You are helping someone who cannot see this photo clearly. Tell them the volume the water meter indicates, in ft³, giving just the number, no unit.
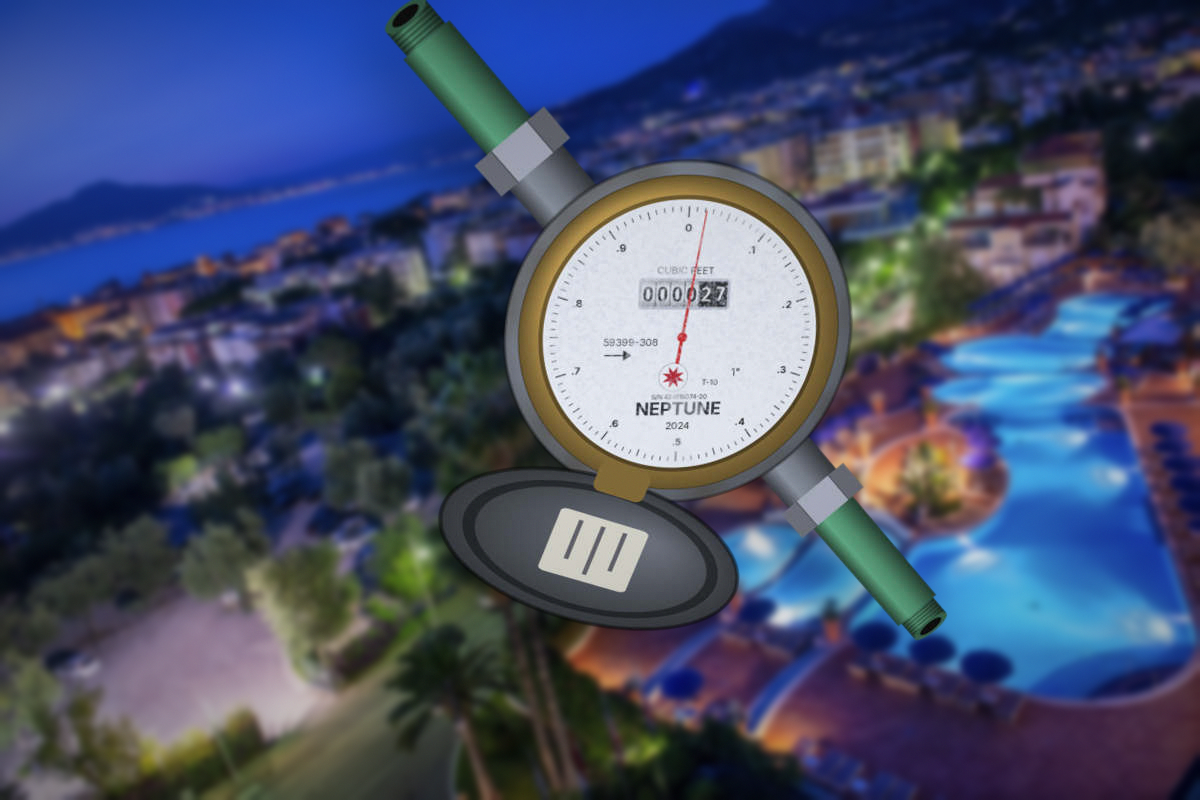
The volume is 27.02
